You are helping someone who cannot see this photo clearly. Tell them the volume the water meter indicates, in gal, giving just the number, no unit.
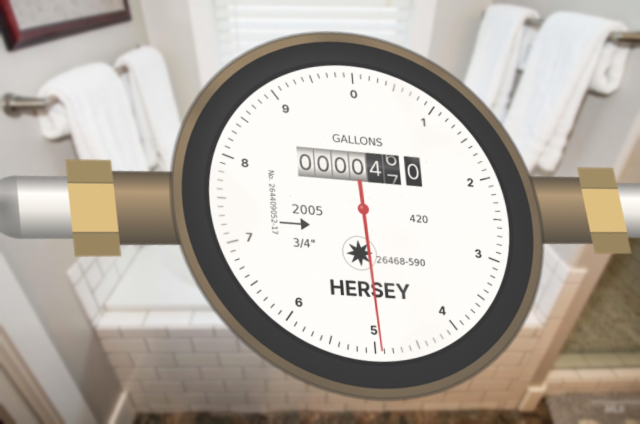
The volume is 464.9
